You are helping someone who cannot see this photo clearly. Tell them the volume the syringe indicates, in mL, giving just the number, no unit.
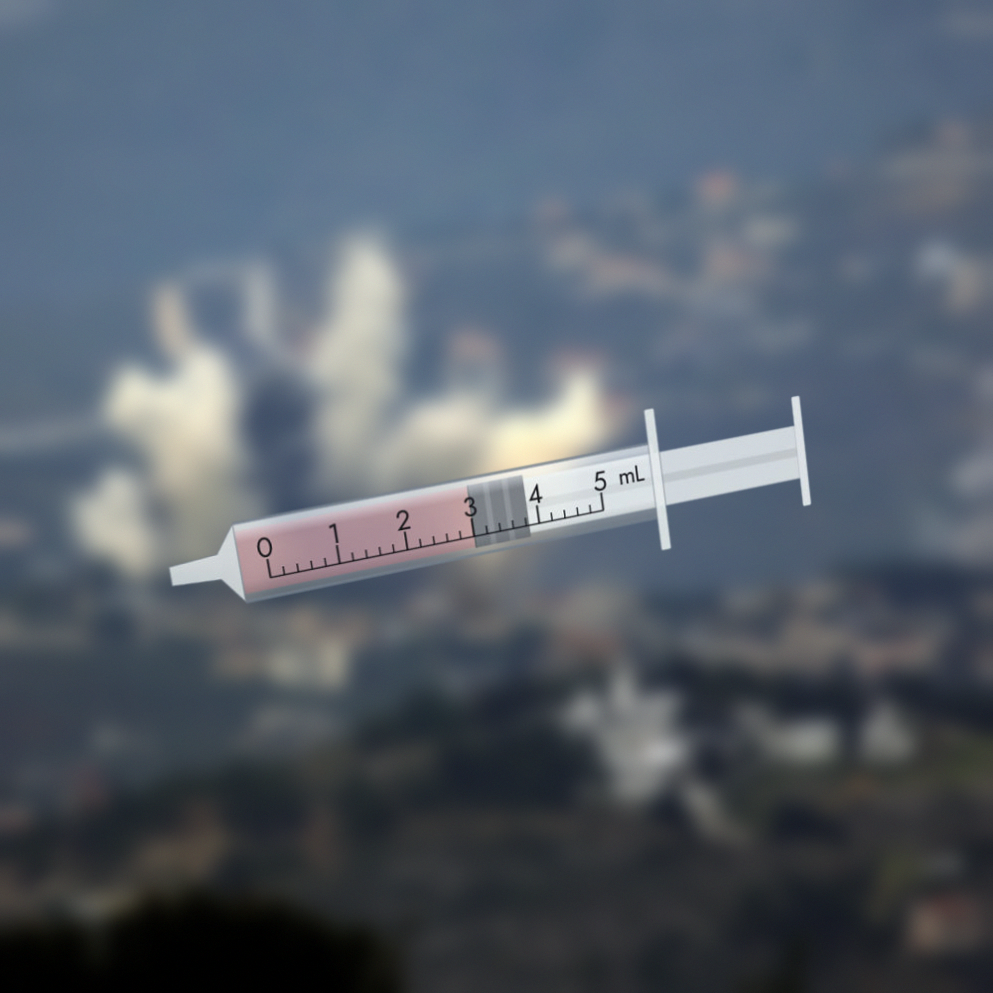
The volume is 3
